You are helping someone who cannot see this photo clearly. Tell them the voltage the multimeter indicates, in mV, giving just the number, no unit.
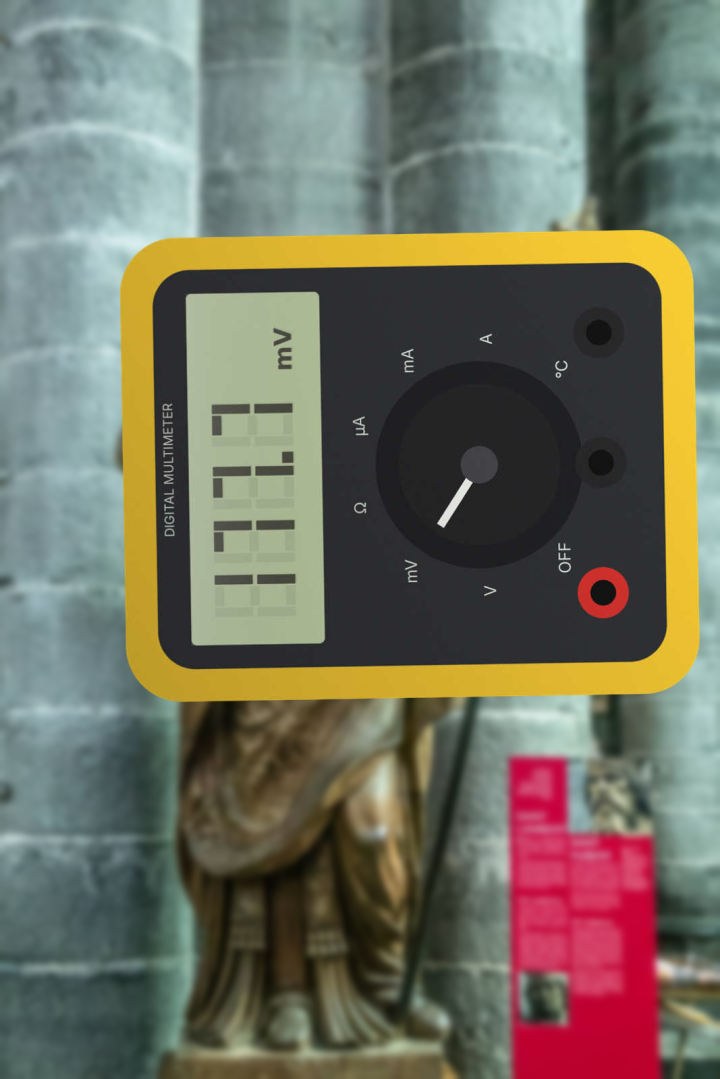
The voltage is 177.7
